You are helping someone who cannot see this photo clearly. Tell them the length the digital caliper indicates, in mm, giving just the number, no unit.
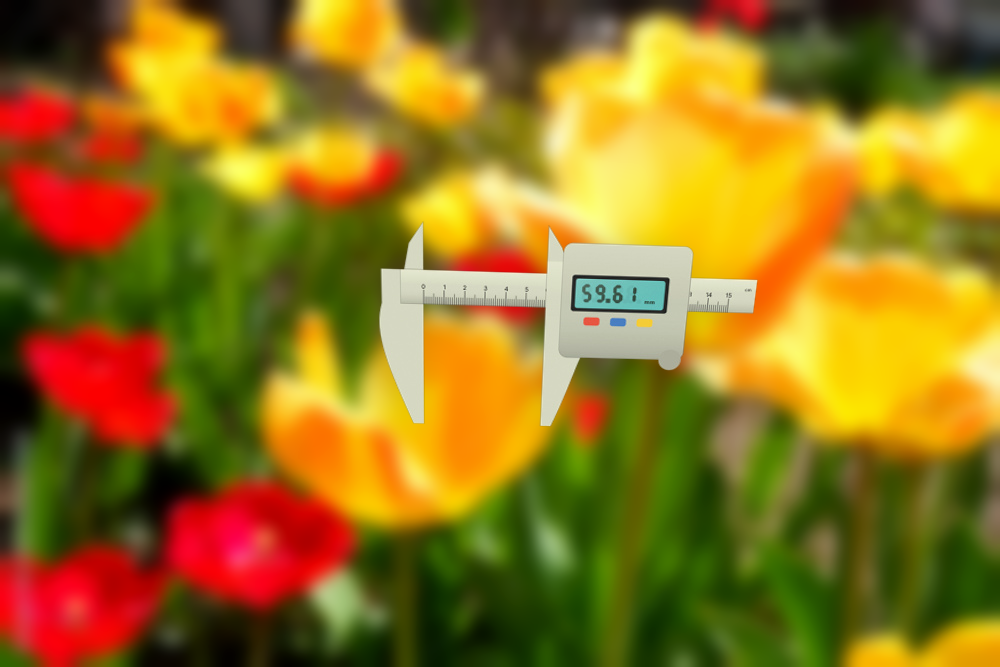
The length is 59.61
